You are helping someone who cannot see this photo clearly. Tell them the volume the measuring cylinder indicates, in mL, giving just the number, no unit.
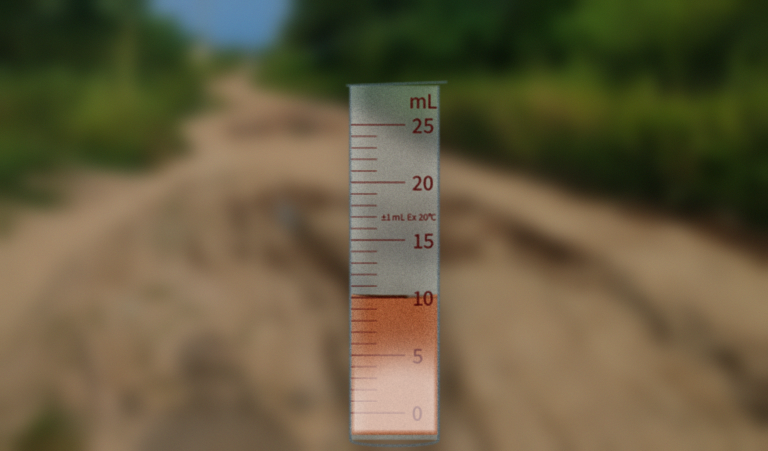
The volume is 10
